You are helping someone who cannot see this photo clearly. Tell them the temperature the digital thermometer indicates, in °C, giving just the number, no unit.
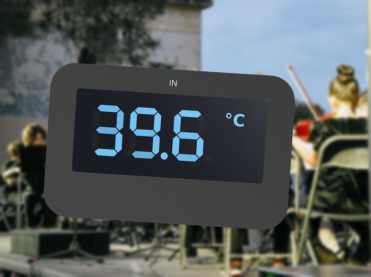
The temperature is 39.6
